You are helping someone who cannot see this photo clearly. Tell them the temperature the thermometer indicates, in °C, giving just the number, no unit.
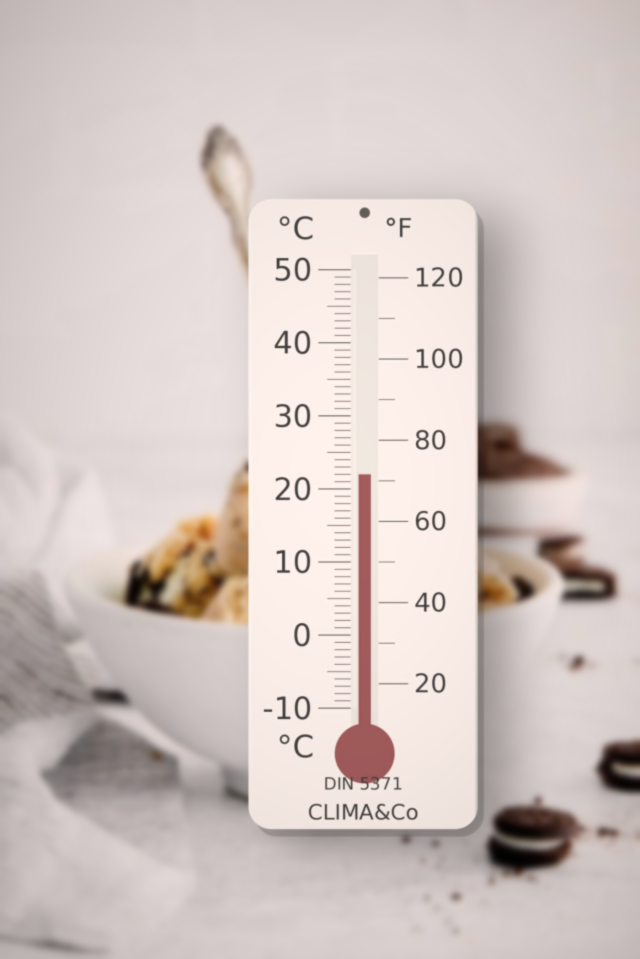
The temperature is 22
